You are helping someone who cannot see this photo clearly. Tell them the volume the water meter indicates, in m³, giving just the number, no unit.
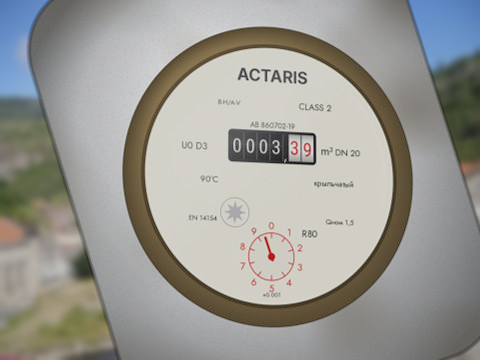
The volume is 3.389
